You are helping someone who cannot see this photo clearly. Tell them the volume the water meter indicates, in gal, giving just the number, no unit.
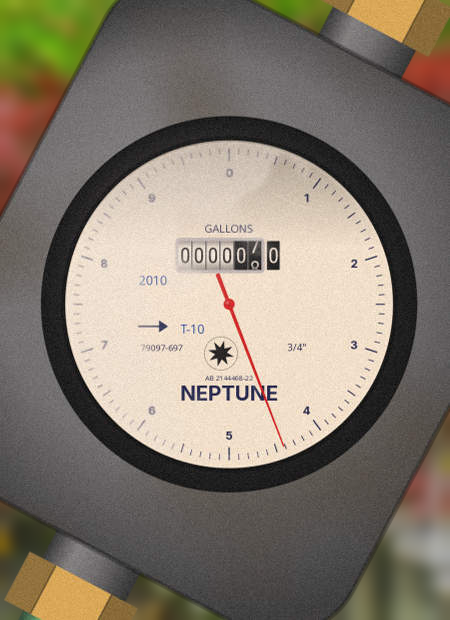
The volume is 74.4
